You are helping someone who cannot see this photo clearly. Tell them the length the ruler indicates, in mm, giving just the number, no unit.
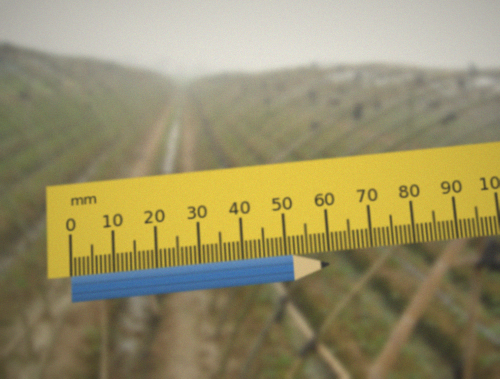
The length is 60
